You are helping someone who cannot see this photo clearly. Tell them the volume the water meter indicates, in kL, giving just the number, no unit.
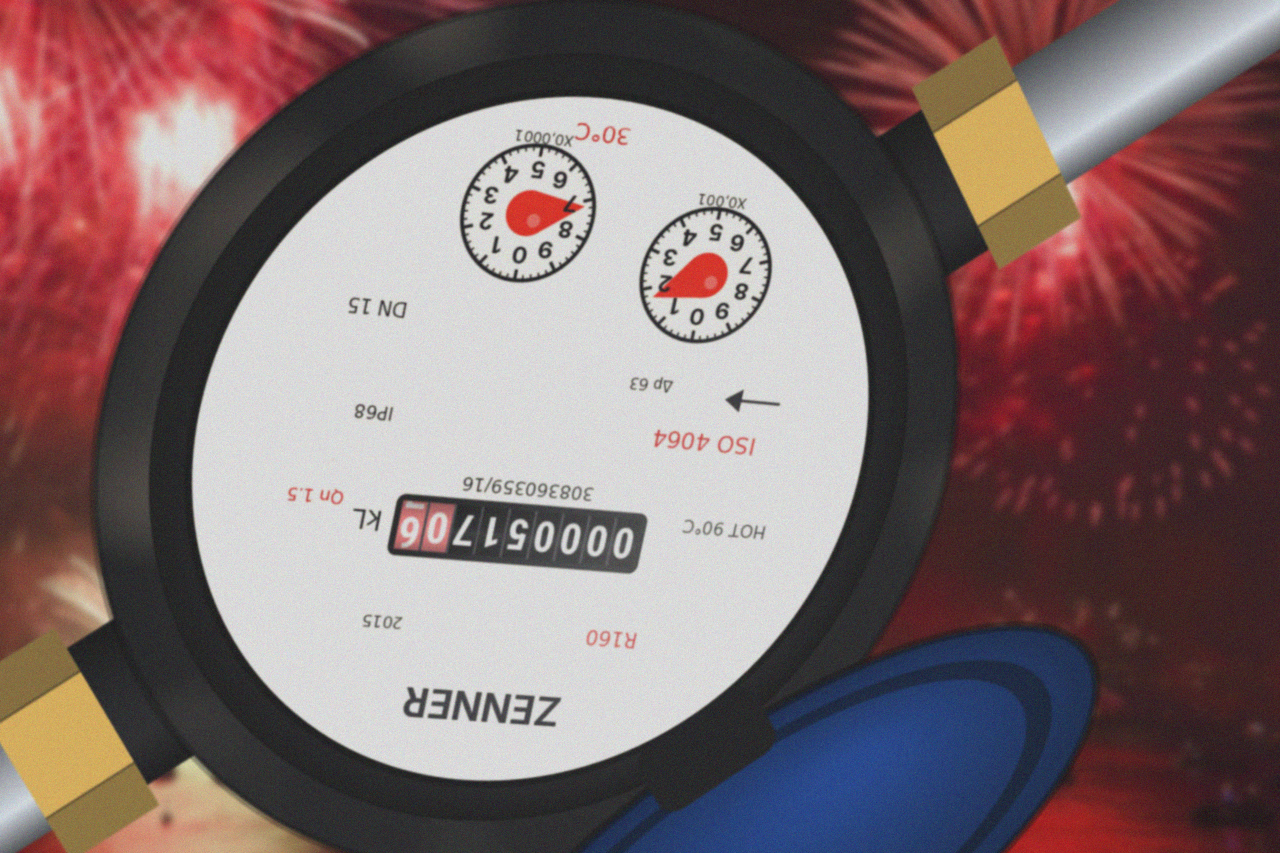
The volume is 517.0617
